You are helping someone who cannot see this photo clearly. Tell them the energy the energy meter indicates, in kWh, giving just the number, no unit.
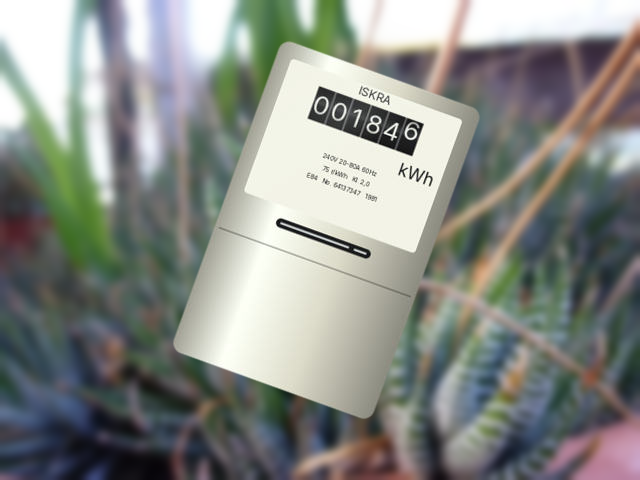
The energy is 1846
